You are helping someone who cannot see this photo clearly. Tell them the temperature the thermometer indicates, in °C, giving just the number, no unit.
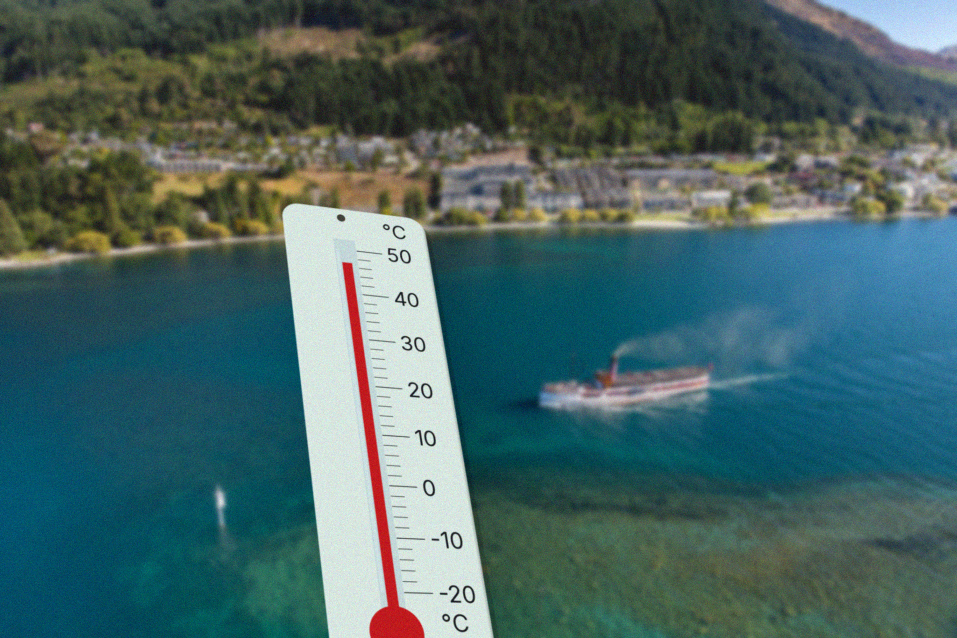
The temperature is 47
